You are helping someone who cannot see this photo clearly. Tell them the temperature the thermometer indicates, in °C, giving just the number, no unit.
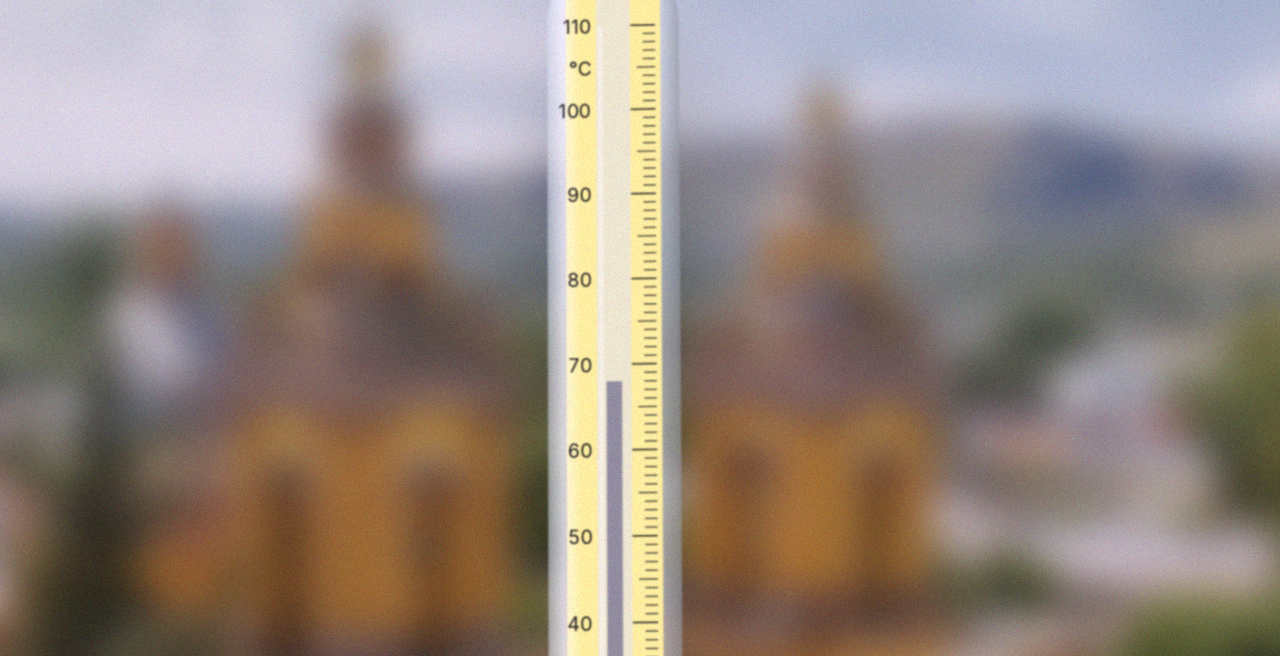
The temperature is 68
